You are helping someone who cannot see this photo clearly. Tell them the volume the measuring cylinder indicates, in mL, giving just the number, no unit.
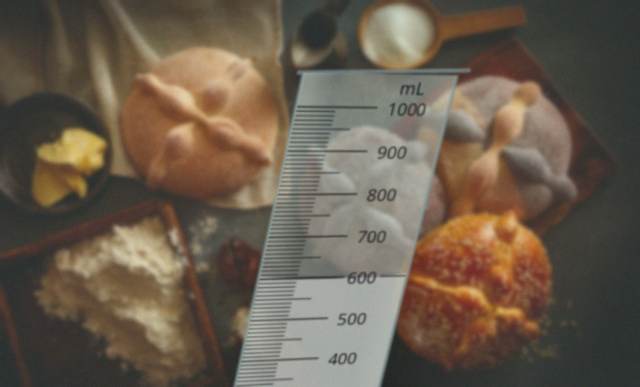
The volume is 600
